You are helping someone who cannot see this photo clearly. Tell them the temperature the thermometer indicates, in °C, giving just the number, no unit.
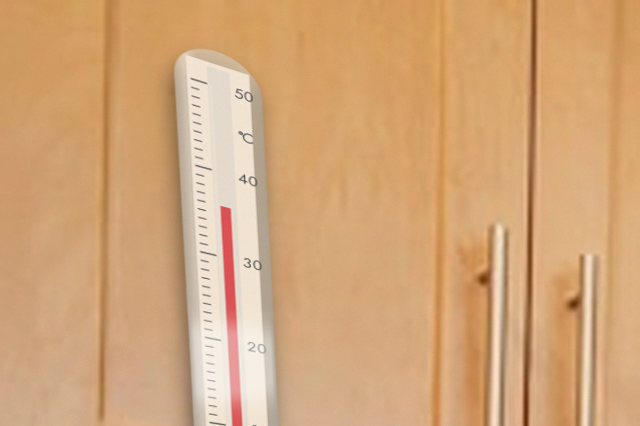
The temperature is 36
